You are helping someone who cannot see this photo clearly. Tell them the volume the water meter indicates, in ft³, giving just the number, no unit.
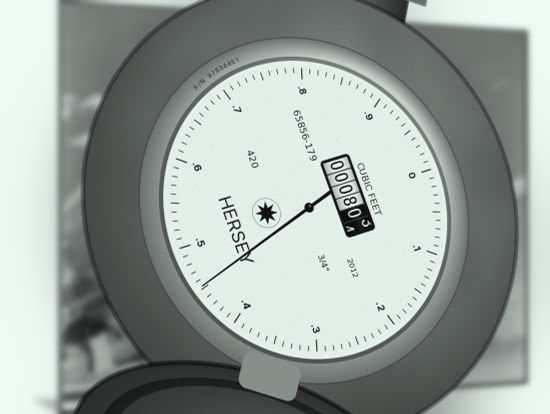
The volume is 803.45
